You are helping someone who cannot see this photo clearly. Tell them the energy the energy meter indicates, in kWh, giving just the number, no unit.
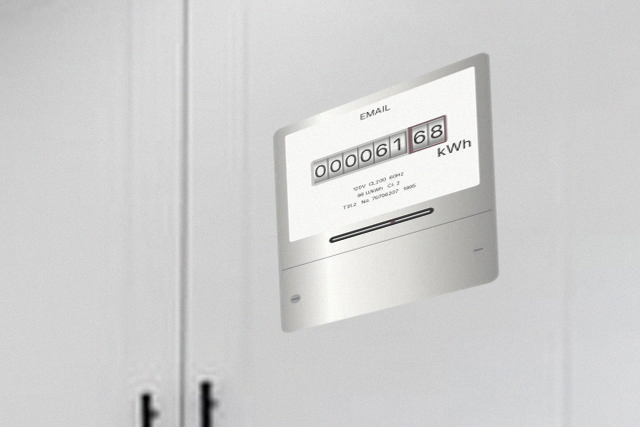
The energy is 61.68
